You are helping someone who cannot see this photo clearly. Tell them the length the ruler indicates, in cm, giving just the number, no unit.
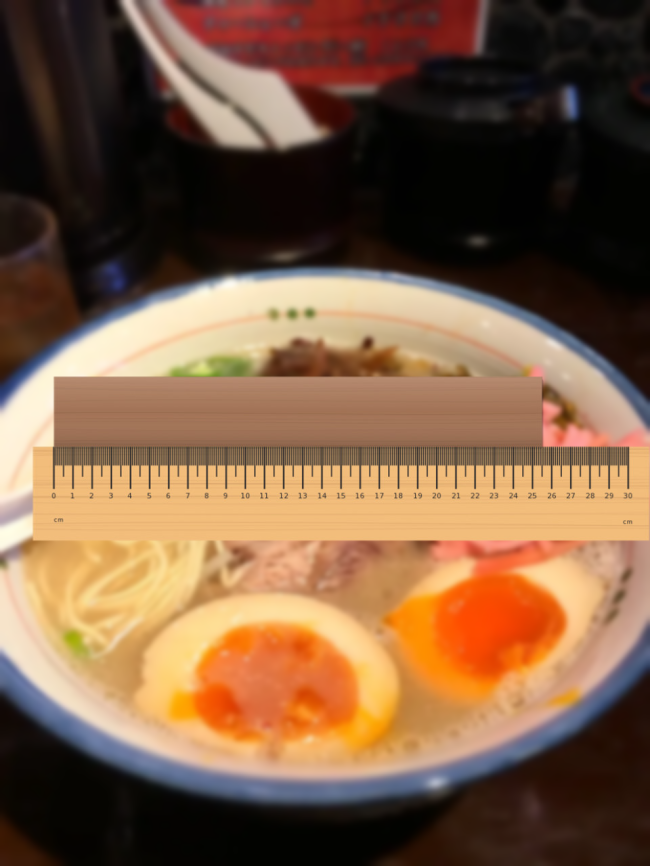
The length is 25.5
